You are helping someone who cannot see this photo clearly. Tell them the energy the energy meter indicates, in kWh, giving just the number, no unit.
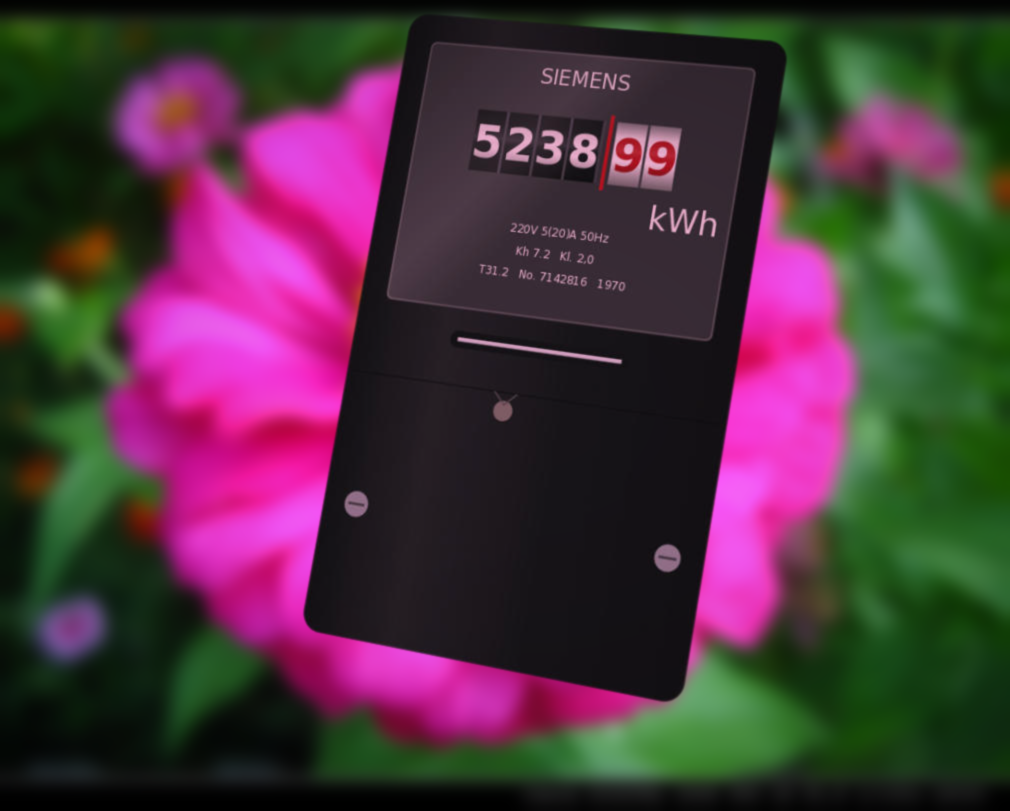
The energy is 5238.99
